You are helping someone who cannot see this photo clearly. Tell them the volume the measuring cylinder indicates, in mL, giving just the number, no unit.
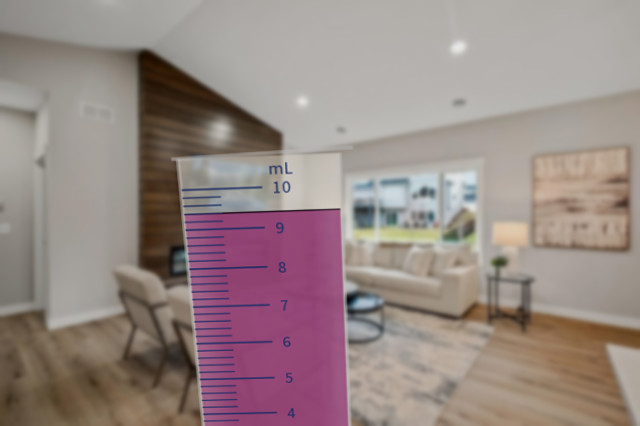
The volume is 9.4
